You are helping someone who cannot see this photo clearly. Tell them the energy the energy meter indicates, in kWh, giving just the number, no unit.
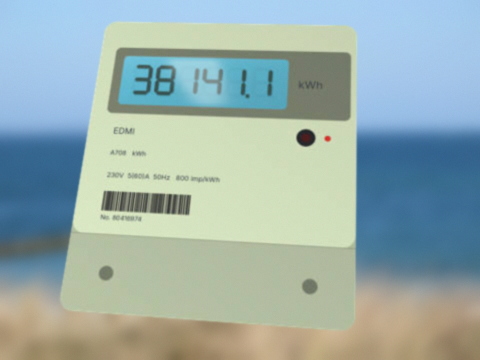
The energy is 38141.1
